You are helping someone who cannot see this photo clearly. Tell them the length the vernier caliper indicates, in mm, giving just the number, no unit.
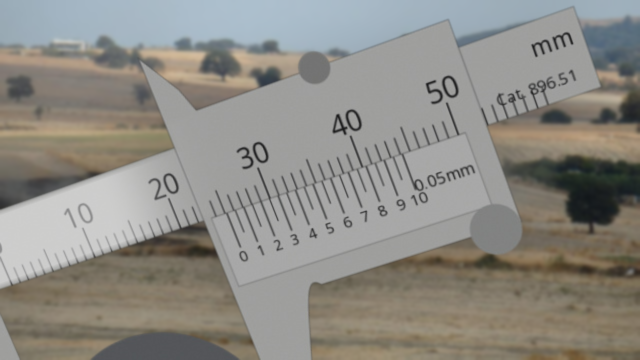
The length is 25.2
